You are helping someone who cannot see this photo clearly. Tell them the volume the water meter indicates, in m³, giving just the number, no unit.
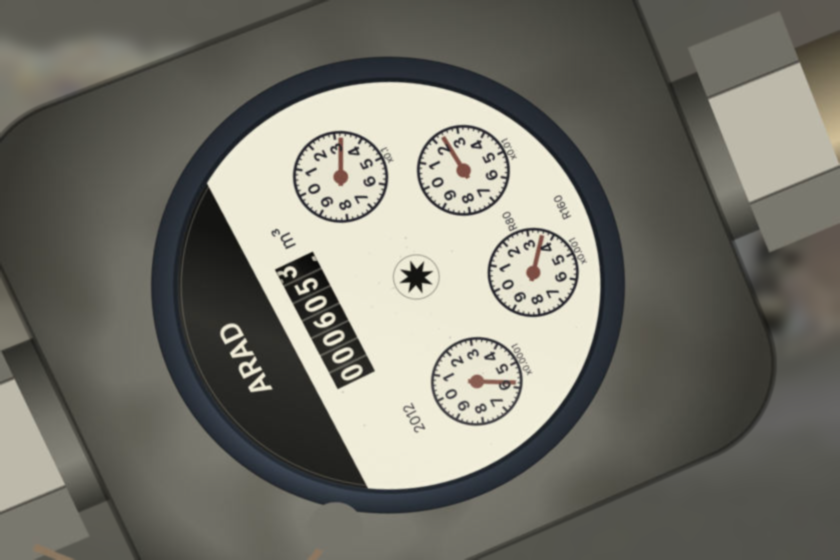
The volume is 6053.3235
